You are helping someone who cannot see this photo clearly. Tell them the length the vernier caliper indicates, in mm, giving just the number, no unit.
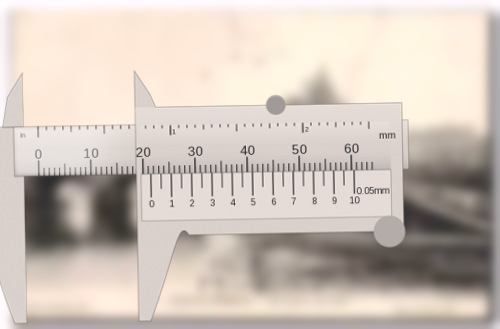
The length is 21.5
